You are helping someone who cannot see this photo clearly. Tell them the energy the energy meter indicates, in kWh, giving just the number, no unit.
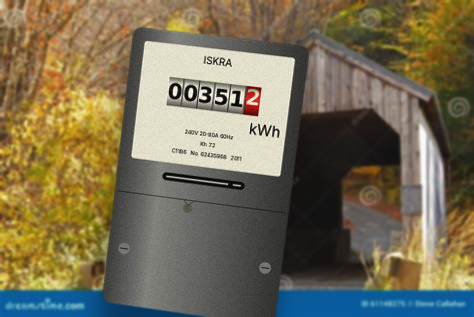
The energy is 351.2
